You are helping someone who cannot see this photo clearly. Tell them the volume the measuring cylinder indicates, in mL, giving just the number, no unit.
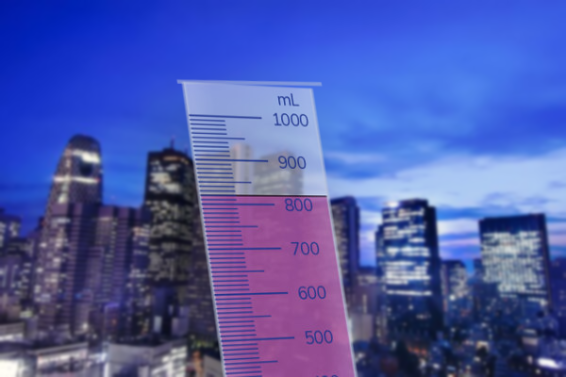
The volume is 820
